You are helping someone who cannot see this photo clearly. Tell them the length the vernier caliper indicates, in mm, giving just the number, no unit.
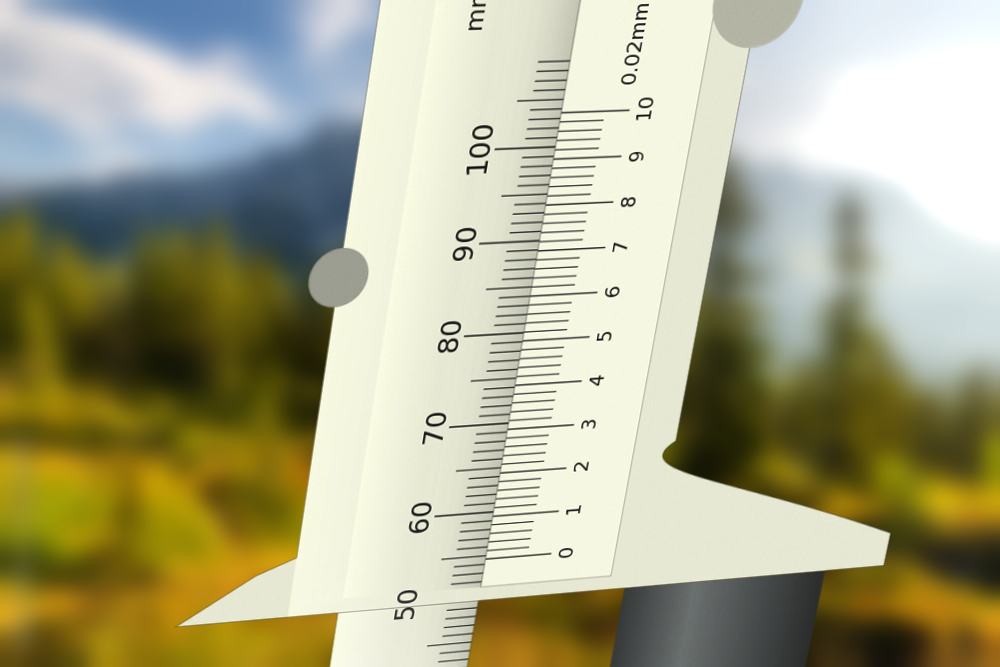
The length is 54.6
